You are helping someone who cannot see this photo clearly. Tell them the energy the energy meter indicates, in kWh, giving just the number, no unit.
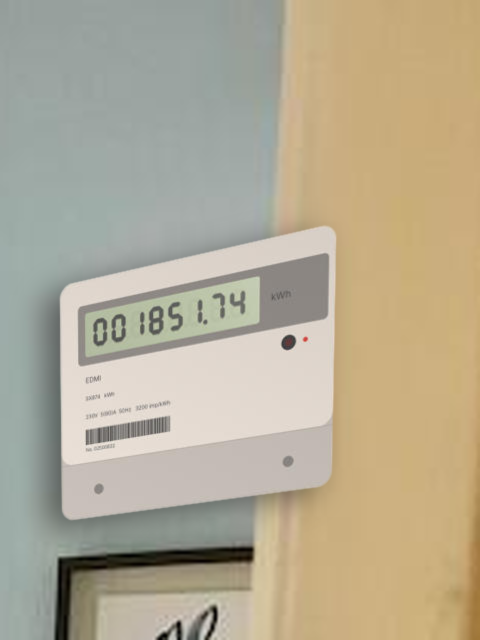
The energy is 1851.74
